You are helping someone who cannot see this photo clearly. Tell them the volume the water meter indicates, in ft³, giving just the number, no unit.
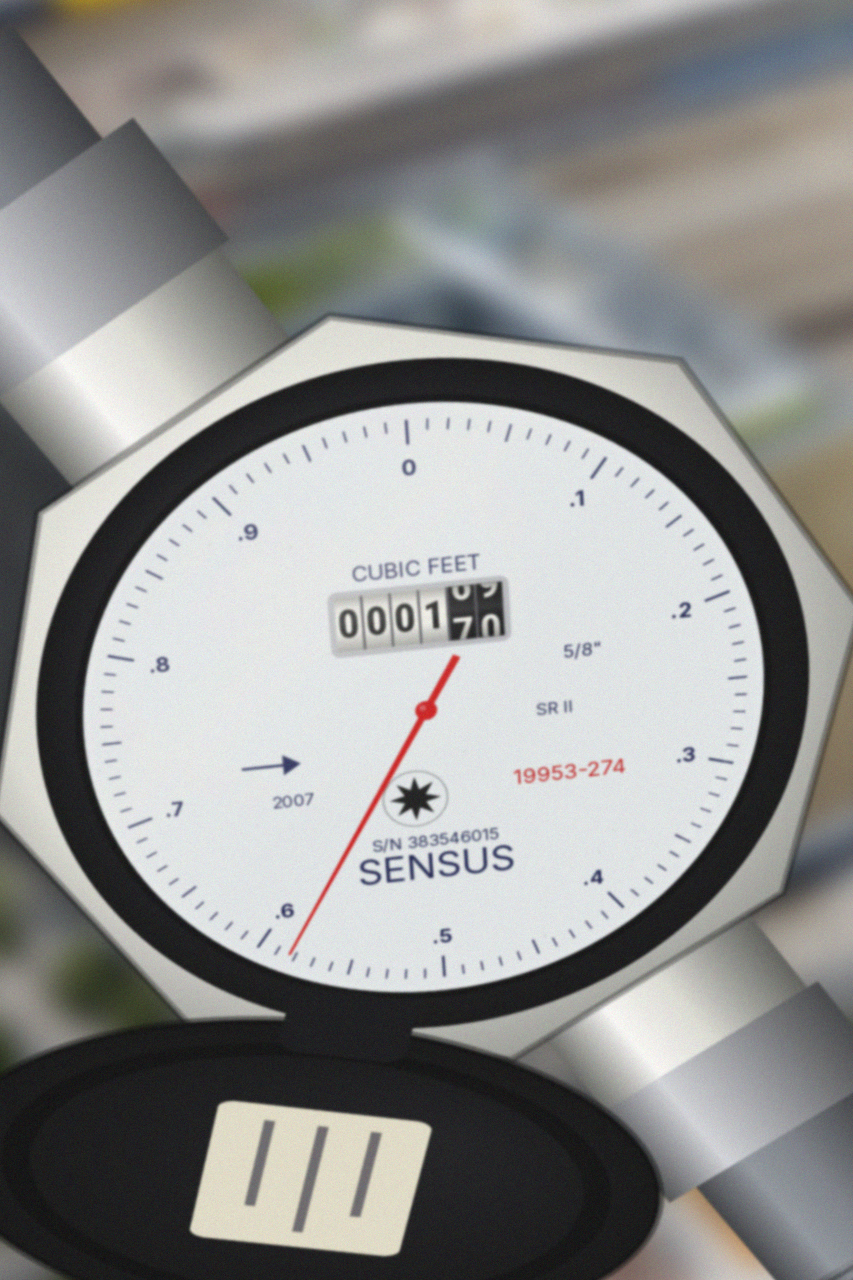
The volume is 169.58
